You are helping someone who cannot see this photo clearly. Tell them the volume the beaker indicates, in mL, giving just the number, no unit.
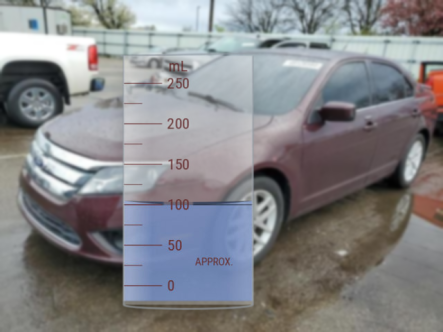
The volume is 100
